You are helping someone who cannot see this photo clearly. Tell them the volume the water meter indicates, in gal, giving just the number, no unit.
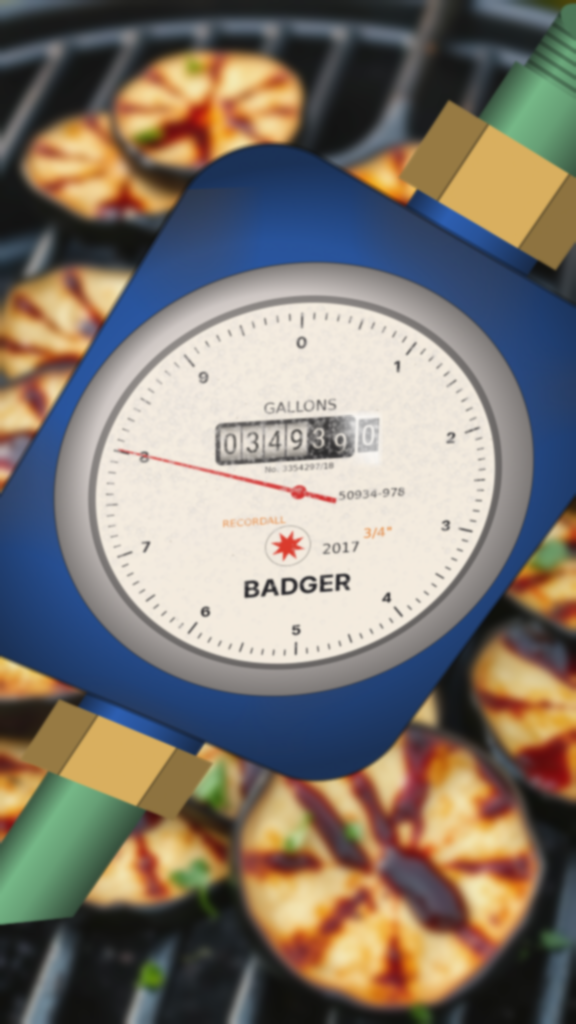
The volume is 349388.0
